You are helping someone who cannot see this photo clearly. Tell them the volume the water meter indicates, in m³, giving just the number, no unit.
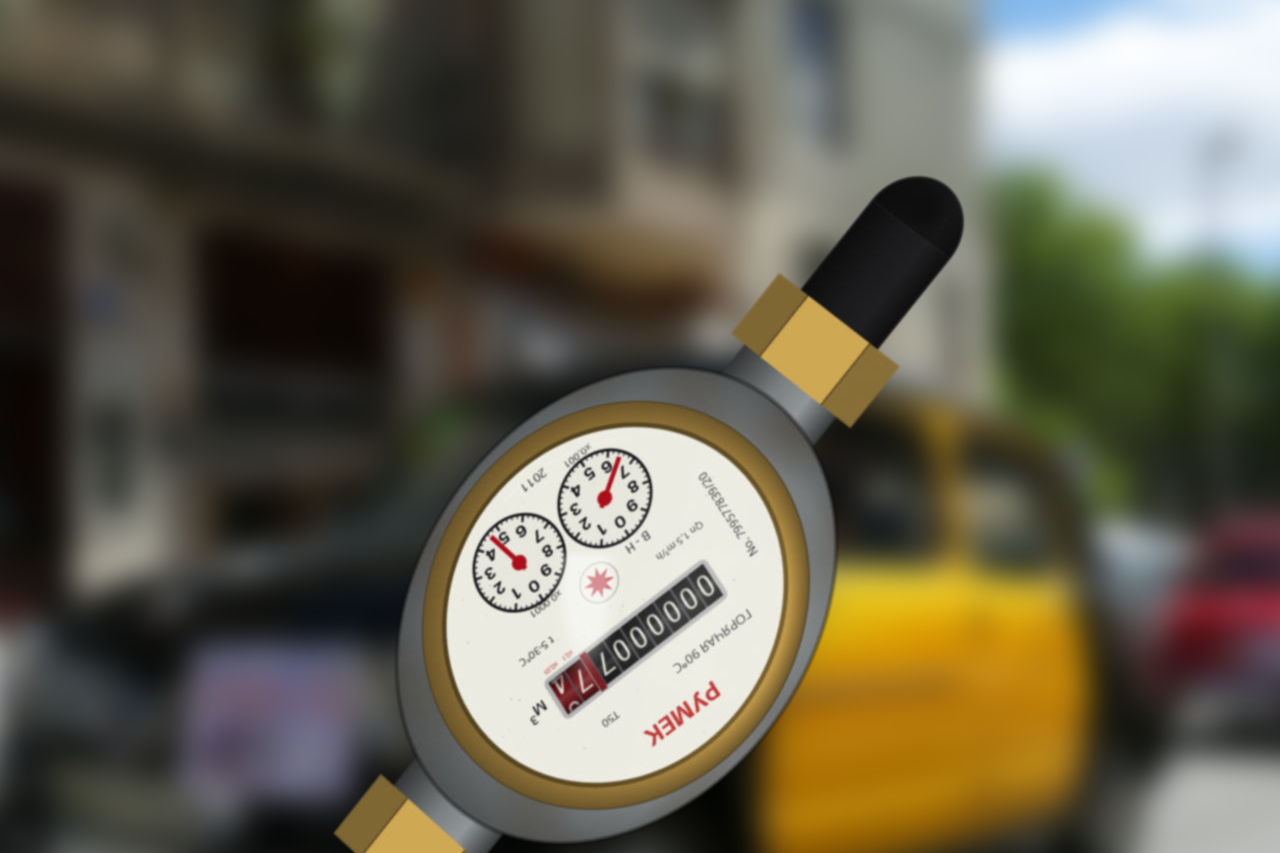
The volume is 7.7364
